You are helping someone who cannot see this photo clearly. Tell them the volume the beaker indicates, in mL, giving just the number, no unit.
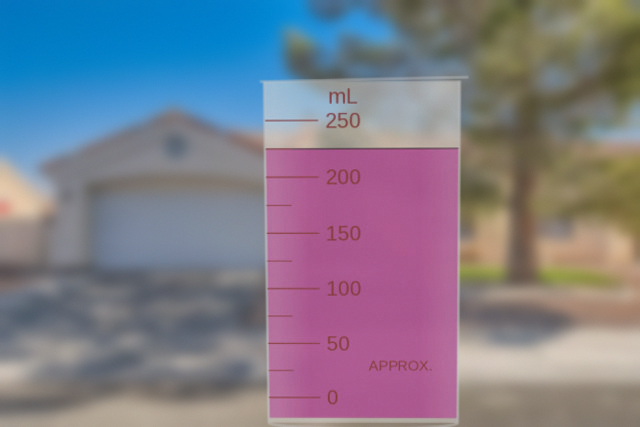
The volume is 225
